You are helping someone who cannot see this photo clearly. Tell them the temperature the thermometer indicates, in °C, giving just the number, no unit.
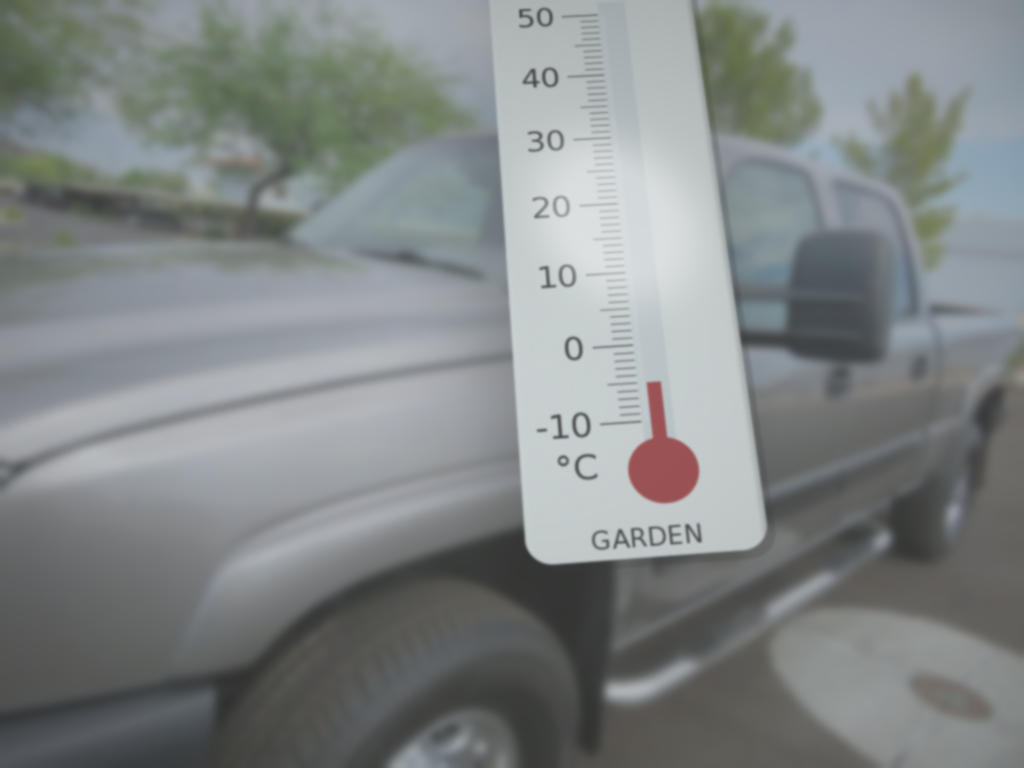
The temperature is -5
